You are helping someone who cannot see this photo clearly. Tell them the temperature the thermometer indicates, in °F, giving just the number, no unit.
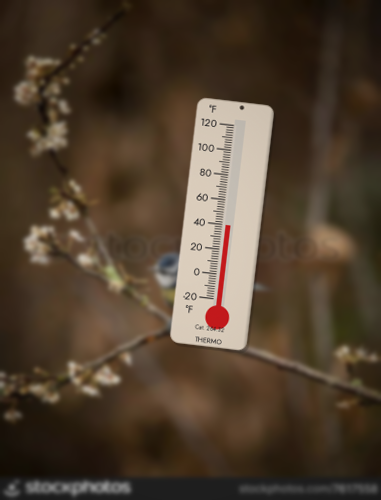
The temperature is 40
